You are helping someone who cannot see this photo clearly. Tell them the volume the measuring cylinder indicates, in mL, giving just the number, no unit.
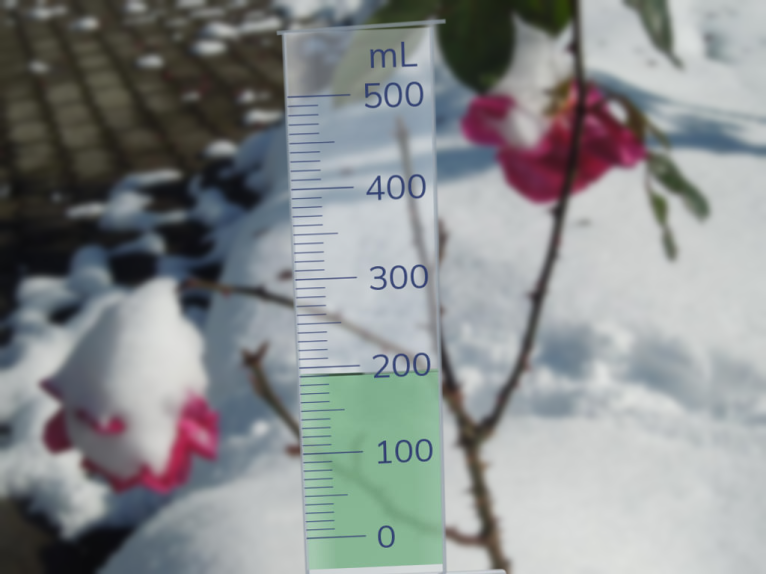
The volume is 190
